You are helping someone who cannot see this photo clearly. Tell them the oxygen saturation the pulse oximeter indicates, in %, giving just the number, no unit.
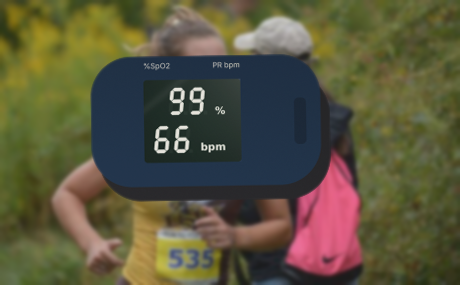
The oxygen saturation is 99
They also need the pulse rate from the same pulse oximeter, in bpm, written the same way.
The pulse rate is 66
